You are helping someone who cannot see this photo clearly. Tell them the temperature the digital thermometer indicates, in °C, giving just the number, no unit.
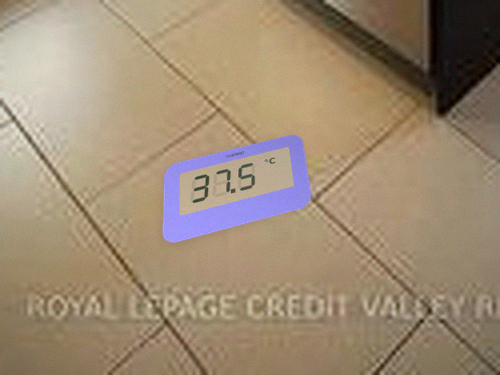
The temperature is 37.5
